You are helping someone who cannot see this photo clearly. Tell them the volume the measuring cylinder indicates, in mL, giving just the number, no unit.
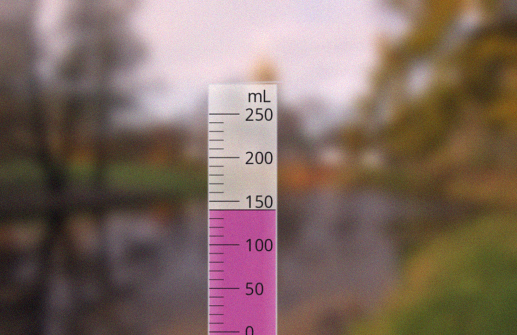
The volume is 140
